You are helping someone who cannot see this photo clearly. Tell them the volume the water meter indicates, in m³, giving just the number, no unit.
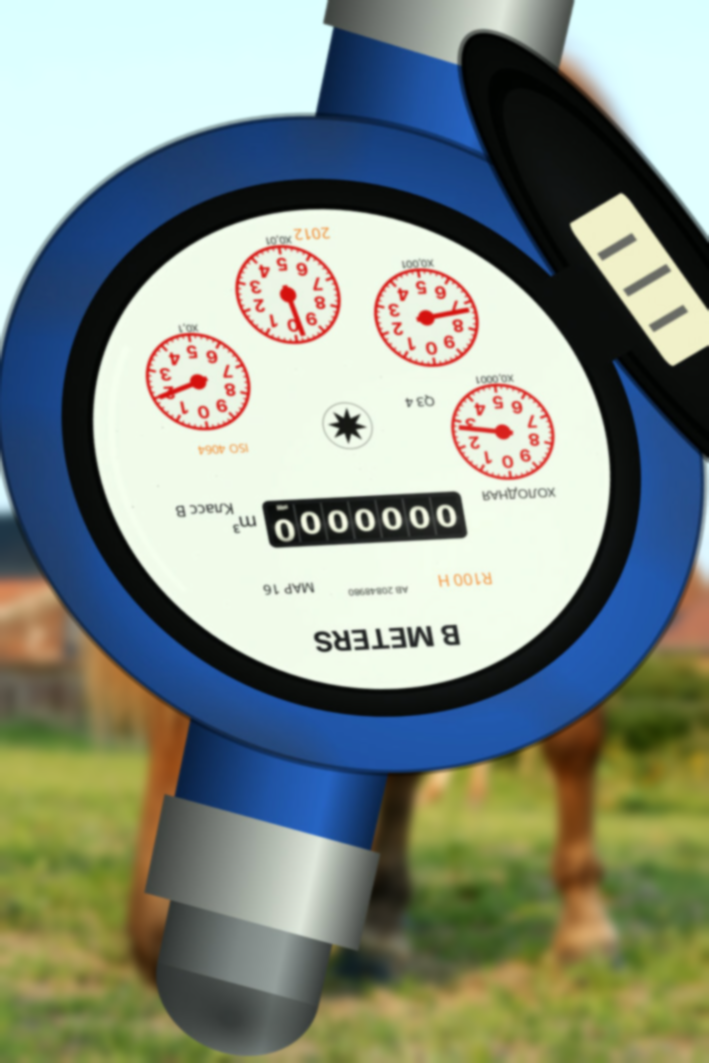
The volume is 0.1972
